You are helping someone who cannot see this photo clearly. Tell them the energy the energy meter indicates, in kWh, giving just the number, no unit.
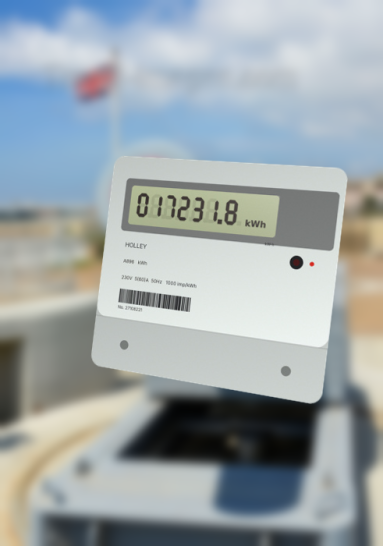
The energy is 17231.8
